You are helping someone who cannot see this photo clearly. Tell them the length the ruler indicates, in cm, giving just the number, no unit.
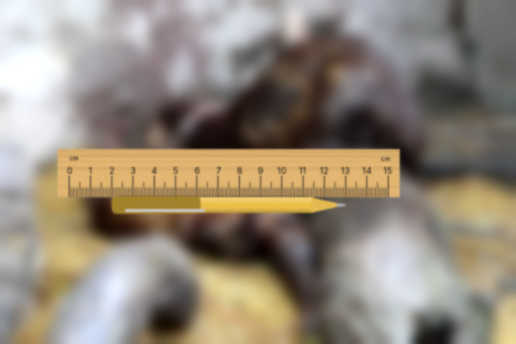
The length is 11
